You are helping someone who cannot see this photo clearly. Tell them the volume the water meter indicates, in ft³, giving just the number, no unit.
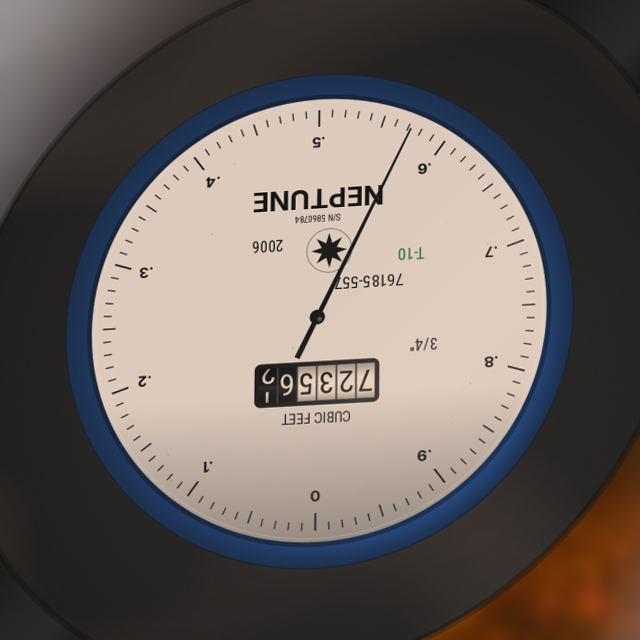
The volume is 723561.57
